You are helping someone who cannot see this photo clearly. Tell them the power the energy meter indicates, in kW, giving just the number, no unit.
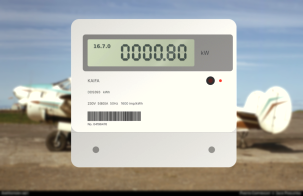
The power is 0.80
